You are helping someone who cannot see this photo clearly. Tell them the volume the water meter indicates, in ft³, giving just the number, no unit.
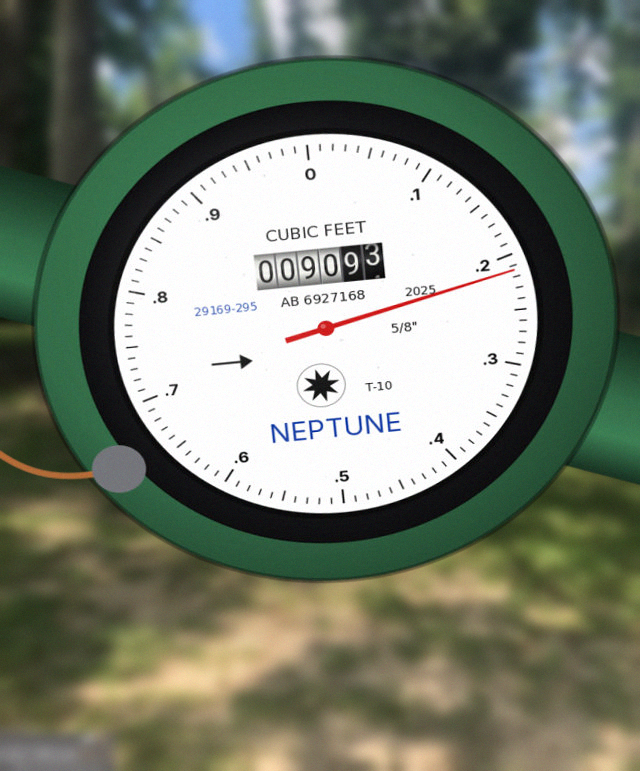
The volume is 9093.21
